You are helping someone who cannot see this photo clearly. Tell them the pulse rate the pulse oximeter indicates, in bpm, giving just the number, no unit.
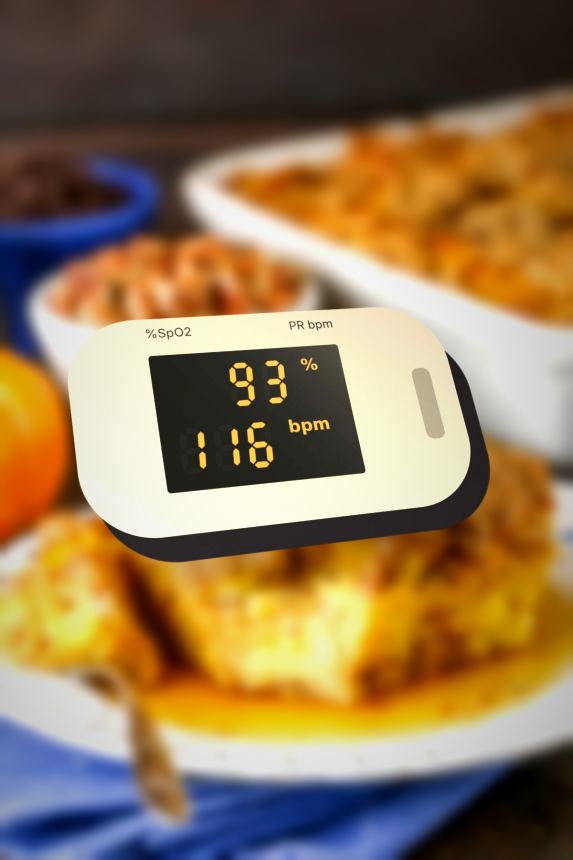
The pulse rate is 116
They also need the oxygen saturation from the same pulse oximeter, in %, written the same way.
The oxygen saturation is 93
